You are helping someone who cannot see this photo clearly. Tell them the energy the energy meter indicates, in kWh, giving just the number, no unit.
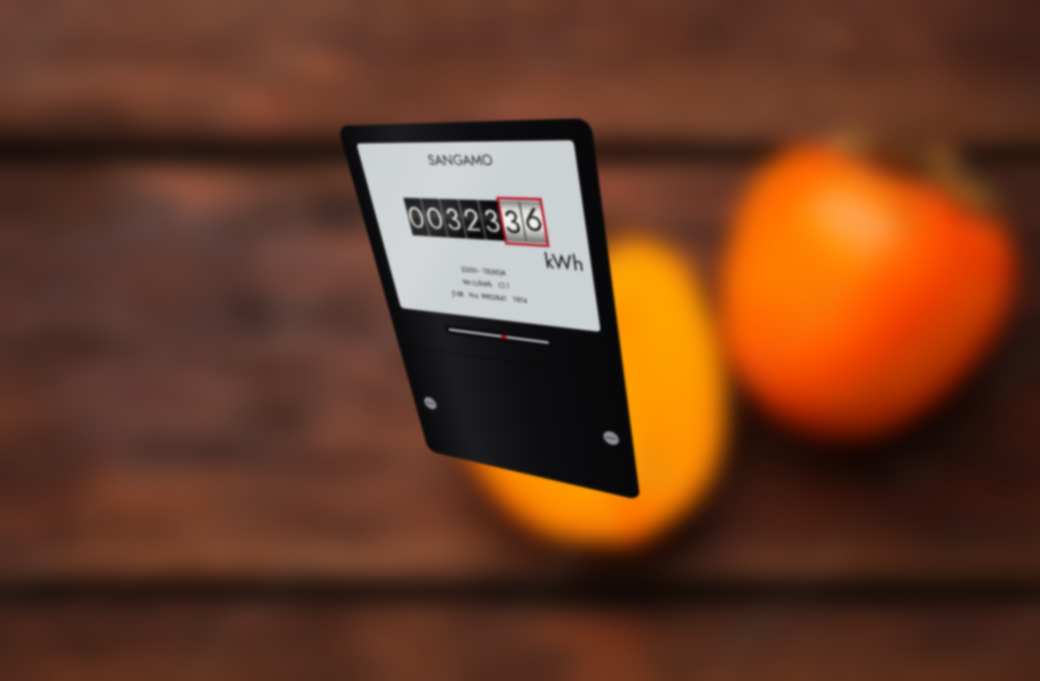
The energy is 323.36
